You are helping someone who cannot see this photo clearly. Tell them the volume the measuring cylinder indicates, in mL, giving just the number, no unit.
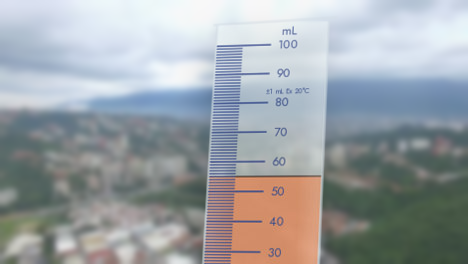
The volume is 55
